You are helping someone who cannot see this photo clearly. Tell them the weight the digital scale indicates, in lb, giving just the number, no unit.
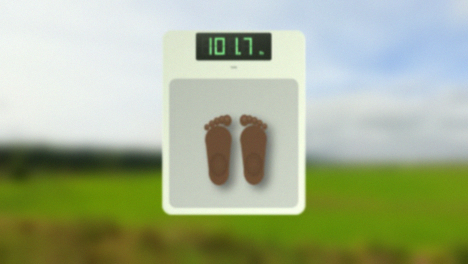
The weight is 101.7
